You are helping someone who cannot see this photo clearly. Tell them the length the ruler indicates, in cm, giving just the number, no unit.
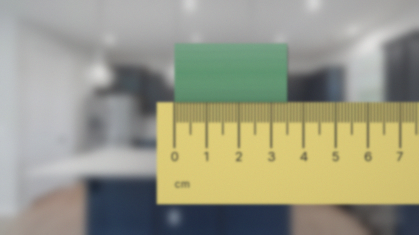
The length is 3.5
